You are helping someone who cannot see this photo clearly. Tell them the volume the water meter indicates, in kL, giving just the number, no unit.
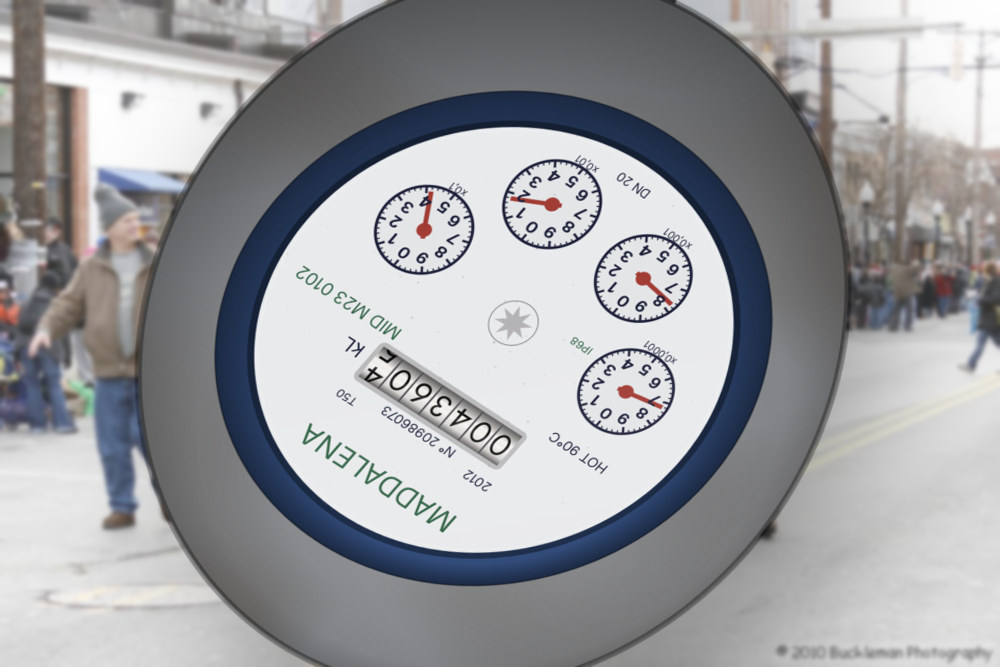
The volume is 43604.4177
